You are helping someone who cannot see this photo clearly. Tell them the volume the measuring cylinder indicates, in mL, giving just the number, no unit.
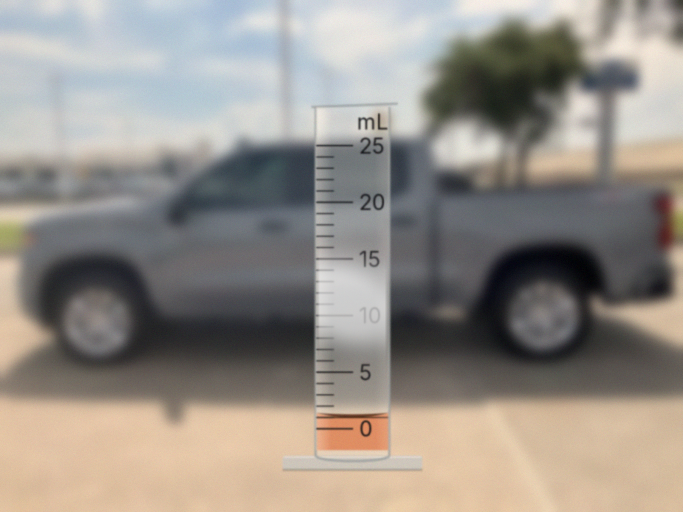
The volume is 1
